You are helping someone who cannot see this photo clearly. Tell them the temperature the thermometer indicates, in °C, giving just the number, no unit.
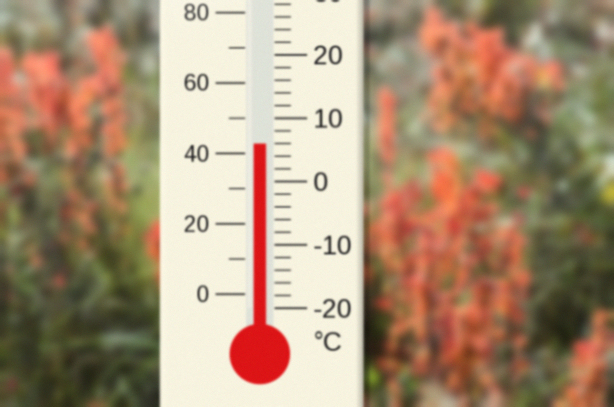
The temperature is 6
